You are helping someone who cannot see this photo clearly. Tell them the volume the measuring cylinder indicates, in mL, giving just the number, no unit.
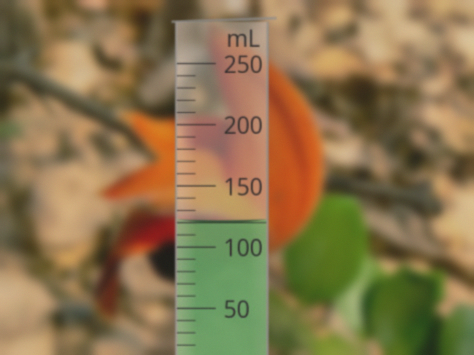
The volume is 120
